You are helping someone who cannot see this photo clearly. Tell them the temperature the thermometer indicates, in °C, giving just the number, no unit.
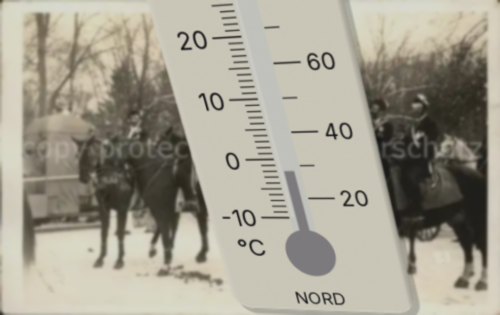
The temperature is -2
